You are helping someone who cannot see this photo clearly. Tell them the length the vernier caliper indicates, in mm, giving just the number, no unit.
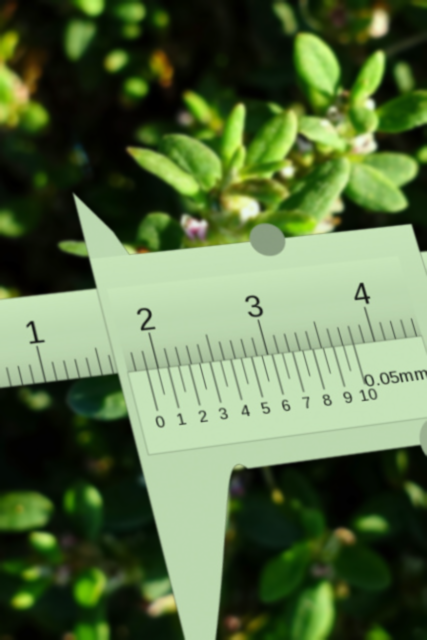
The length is 19.0
